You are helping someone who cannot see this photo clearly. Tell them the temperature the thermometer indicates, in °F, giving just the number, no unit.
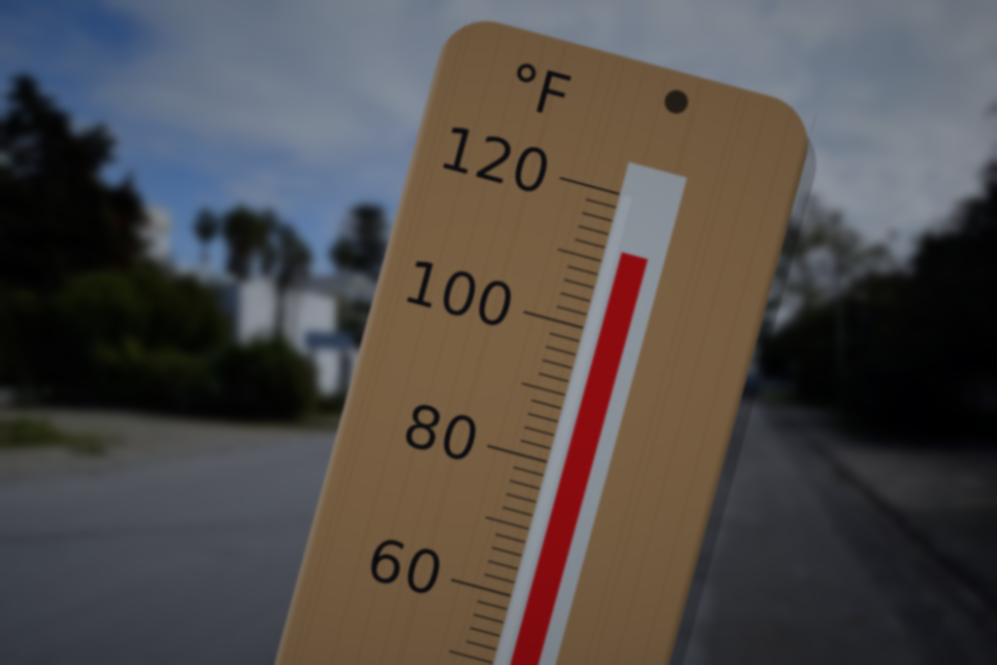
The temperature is 112
